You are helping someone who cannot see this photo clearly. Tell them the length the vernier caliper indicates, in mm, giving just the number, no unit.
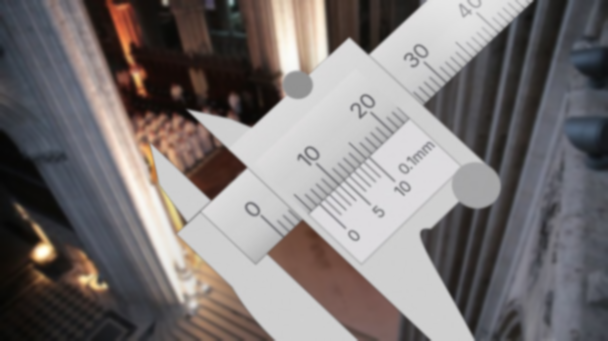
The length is 6.4
